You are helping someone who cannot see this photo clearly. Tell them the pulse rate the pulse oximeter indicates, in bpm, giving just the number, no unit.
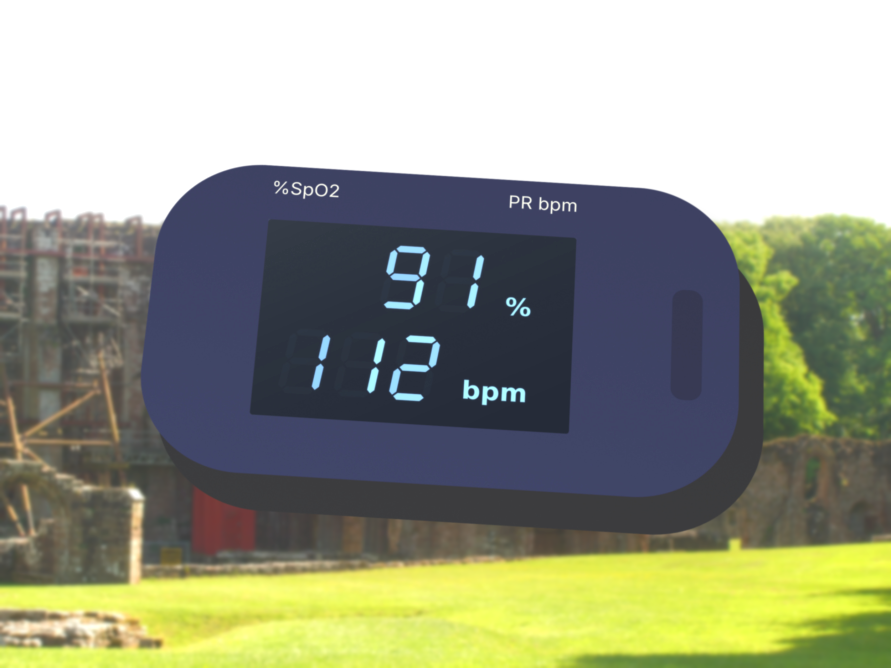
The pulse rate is 112
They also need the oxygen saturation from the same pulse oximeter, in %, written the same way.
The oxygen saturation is 91
